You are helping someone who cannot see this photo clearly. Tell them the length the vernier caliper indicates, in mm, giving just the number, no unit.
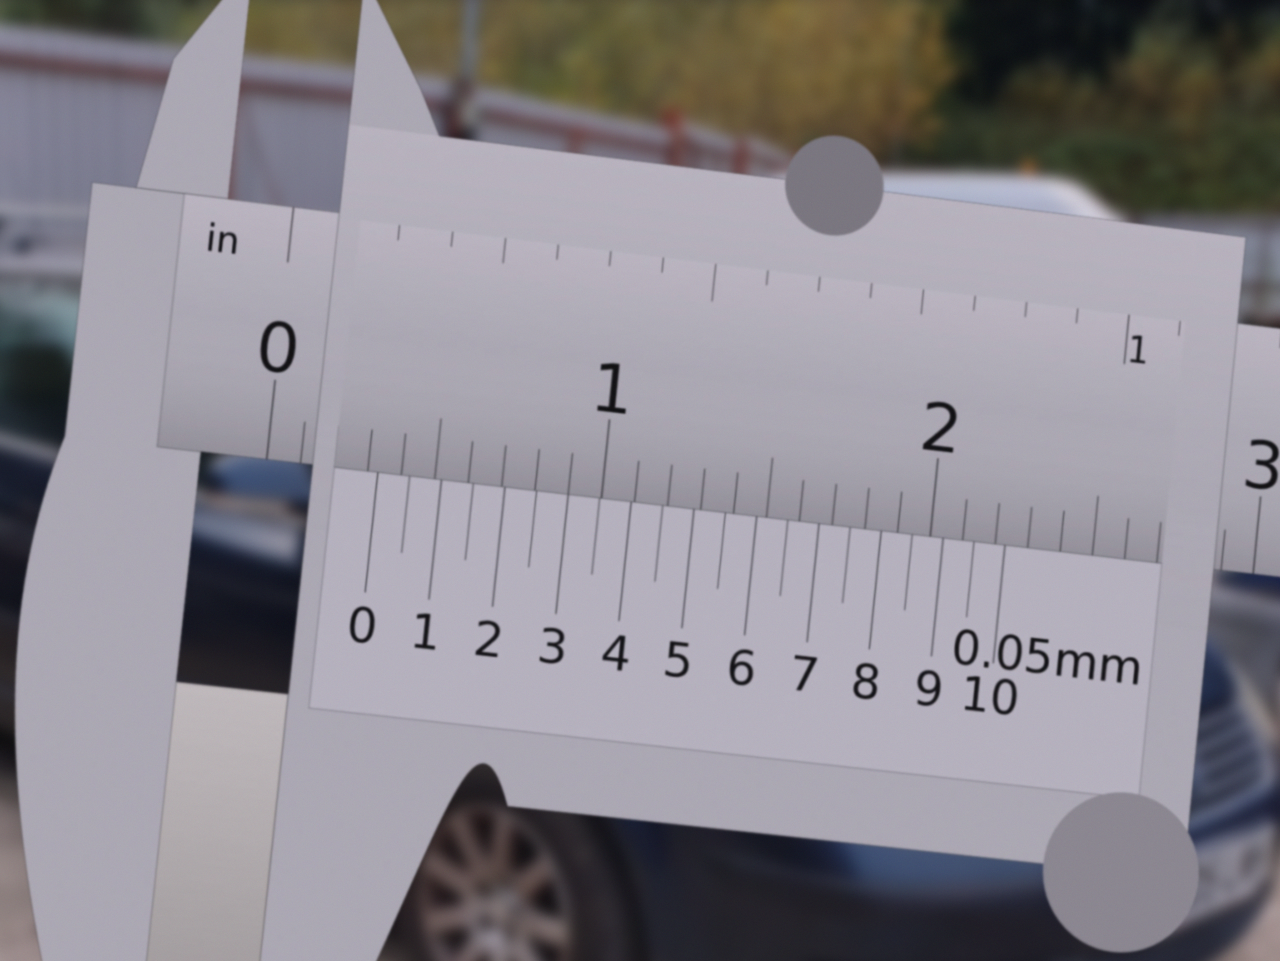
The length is 3.30
